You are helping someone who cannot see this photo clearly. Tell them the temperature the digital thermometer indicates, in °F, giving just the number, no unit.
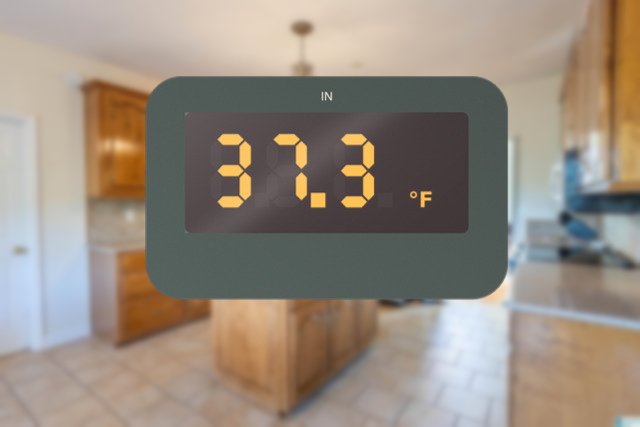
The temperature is 37.3
